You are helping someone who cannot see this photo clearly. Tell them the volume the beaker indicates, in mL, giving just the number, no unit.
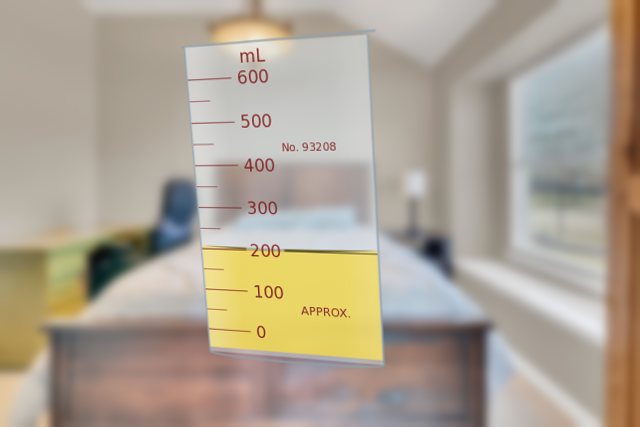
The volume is 200
